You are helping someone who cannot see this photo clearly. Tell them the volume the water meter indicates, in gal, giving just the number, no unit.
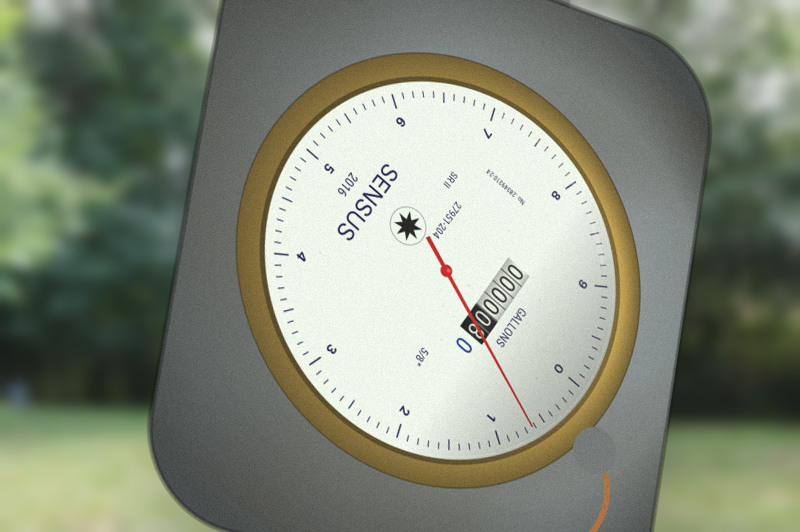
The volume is 80.6
